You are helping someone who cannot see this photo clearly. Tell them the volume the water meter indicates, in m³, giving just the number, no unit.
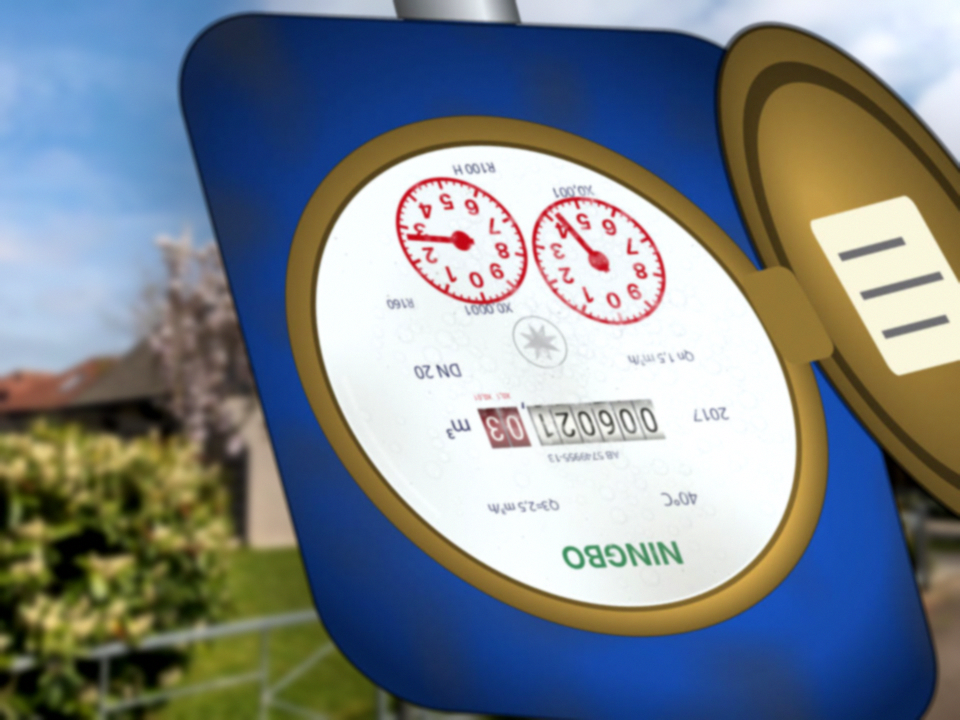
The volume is 6021.0342
